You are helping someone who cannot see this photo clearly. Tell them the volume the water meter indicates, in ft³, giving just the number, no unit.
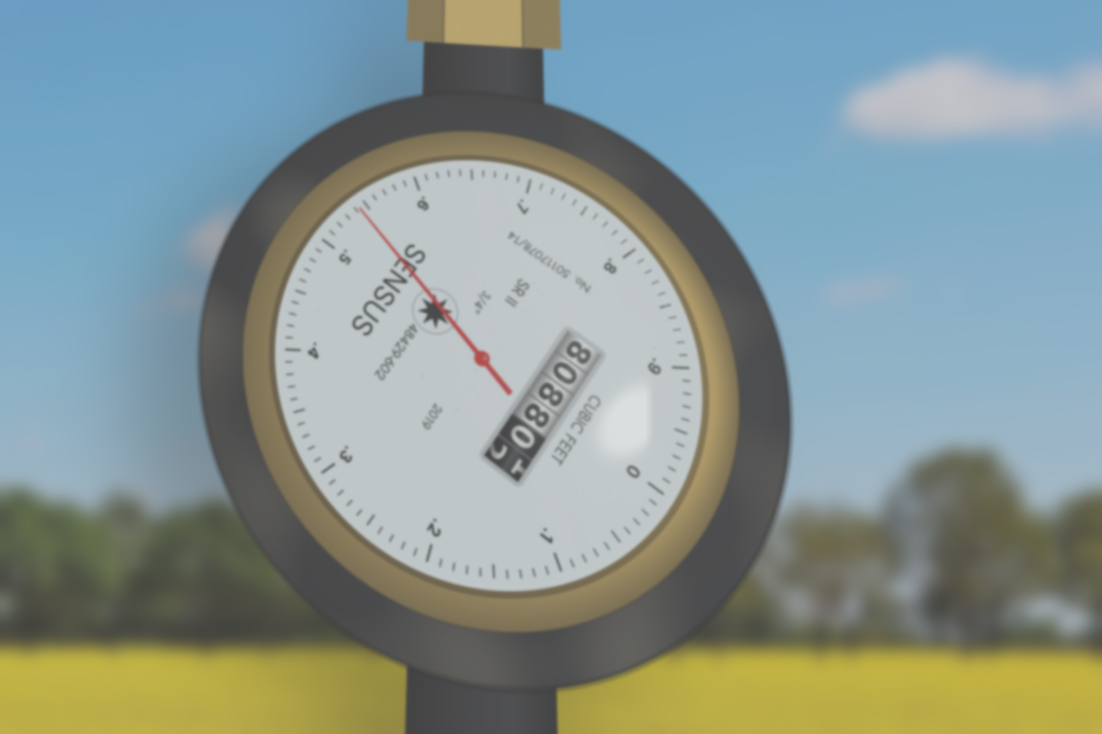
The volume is 808801.54
